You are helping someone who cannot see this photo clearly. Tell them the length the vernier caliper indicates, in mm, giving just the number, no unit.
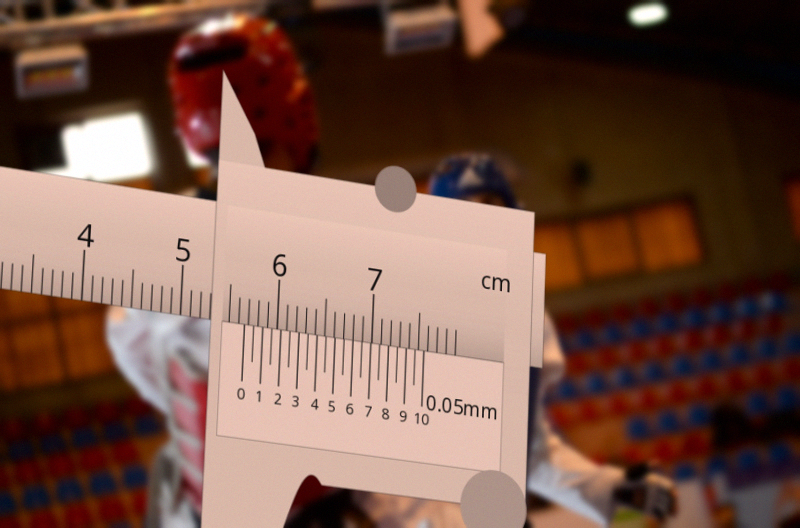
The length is 56.6
